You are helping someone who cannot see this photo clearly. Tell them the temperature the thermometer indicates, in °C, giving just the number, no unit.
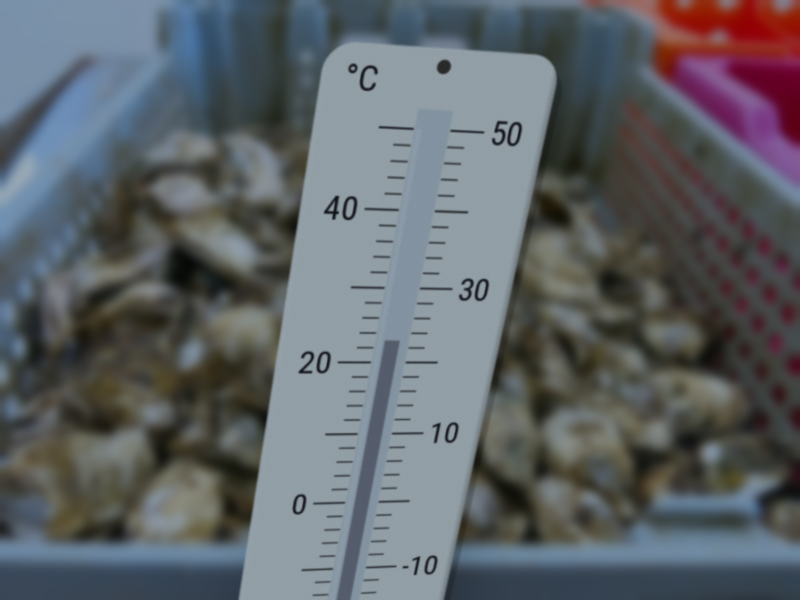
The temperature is 23
